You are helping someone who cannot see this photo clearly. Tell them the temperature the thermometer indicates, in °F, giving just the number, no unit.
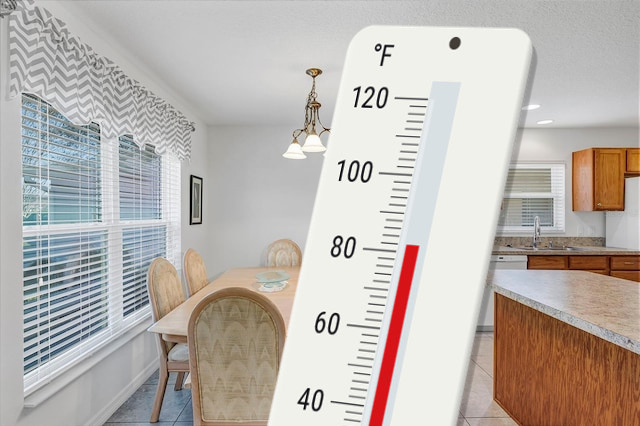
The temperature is 82
